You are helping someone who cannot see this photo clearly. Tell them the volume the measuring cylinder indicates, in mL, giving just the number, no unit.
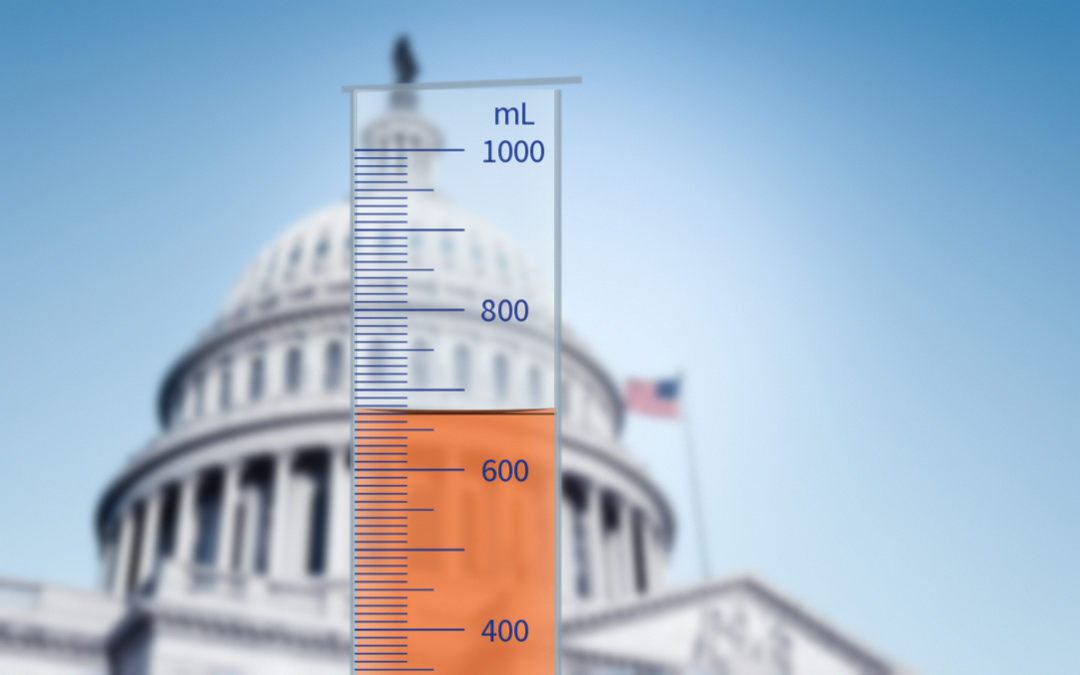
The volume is 670
